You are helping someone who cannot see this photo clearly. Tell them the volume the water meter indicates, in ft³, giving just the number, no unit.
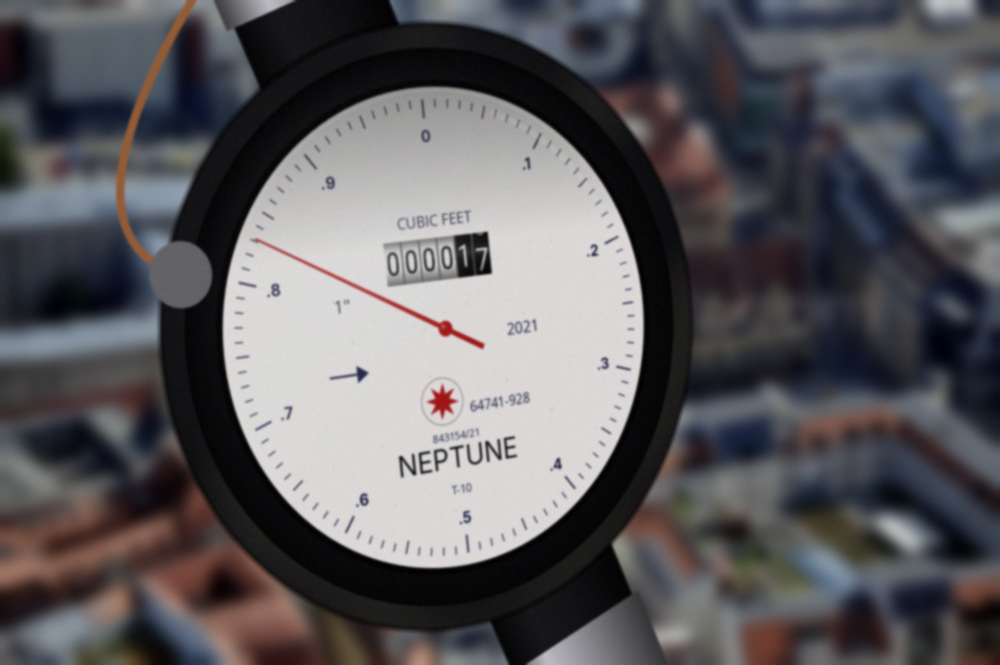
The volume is 16.83
